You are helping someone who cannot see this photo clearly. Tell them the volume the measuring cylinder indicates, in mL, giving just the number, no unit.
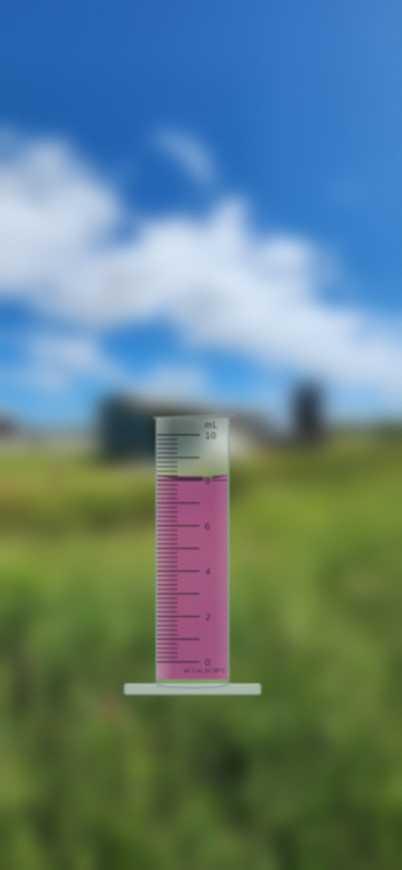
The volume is 8
